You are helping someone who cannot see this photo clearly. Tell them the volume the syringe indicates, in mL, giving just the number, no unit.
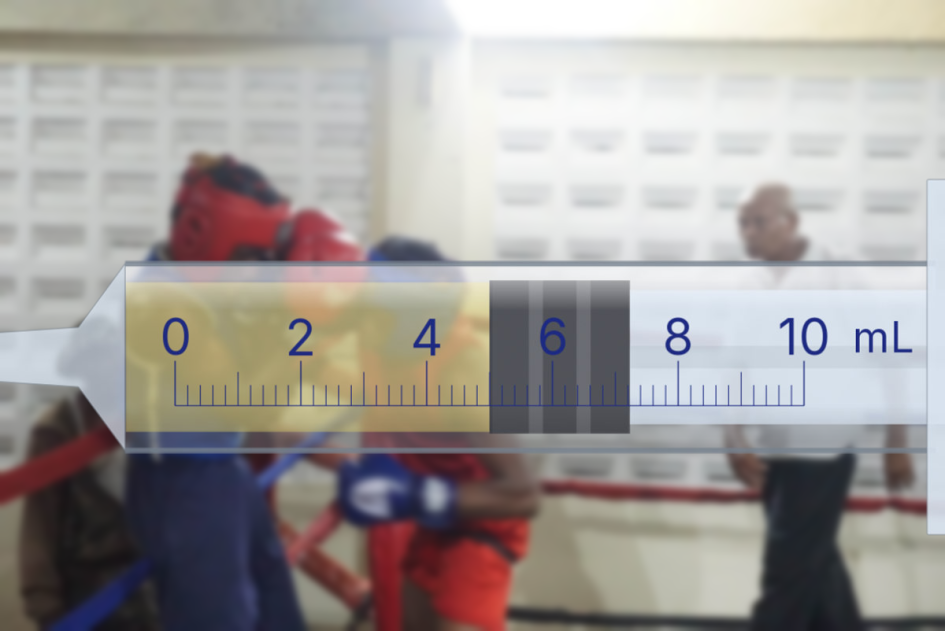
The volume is 5
